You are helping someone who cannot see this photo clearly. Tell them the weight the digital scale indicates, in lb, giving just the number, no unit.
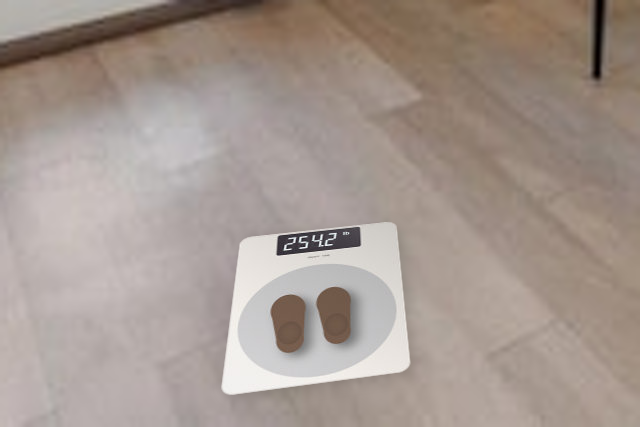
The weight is 254.2
